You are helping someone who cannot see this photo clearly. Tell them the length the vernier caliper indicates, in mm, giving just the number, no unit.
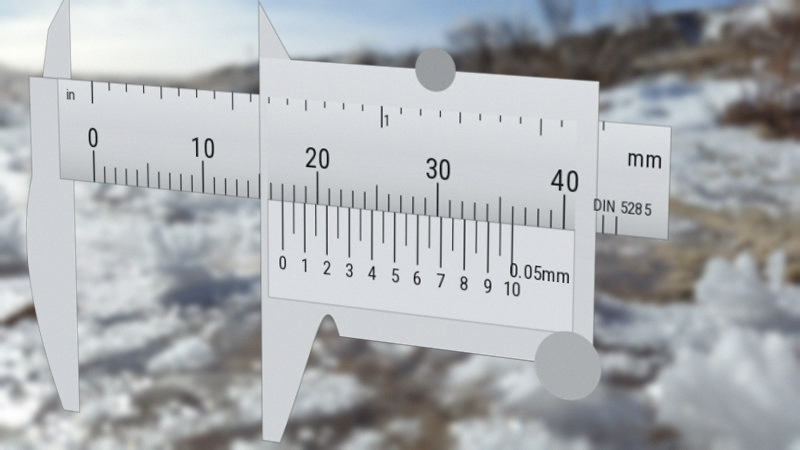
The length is 17.0
